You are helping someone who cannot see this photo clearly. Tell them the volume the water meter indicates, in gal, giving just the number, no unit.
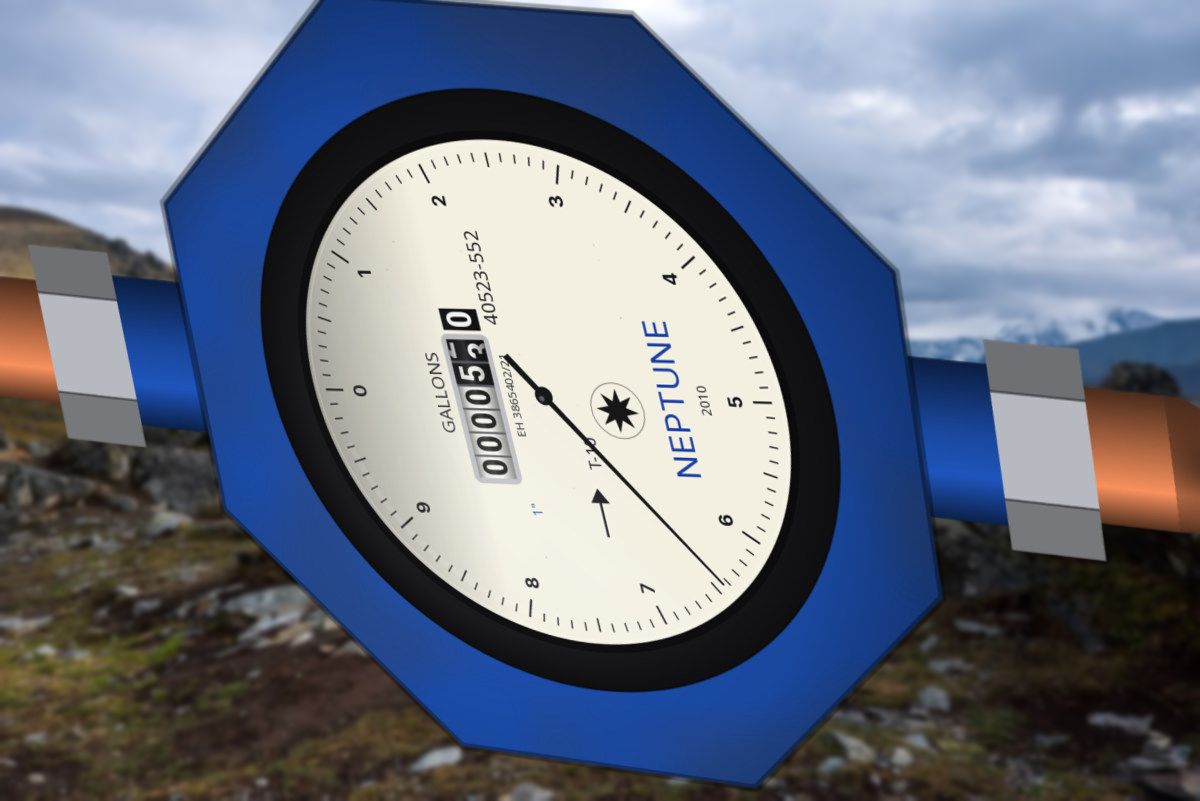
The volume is 526.4
